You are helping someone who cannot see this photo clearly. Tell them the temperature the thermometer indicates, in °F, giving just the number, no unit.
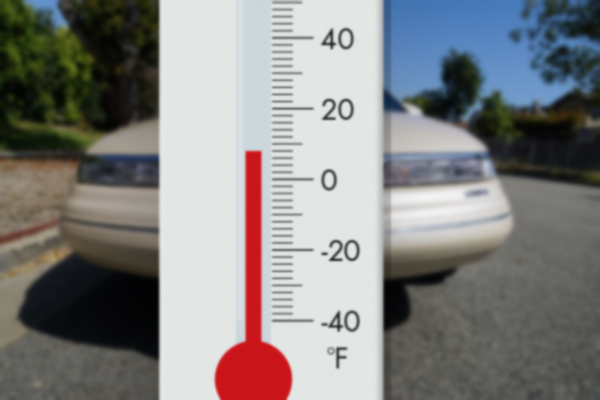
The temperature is 8
